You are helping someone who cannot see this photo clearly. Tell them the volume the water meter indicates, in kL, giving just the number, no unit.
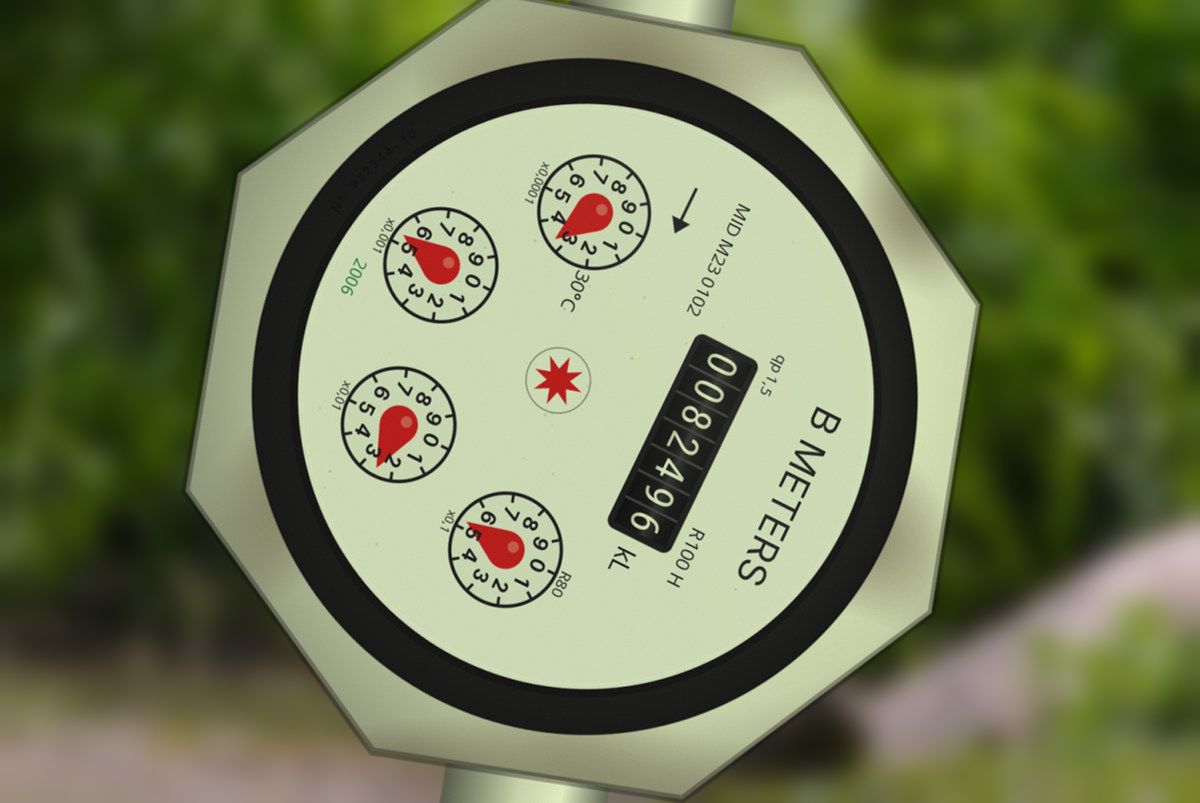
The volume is 82496.5253
